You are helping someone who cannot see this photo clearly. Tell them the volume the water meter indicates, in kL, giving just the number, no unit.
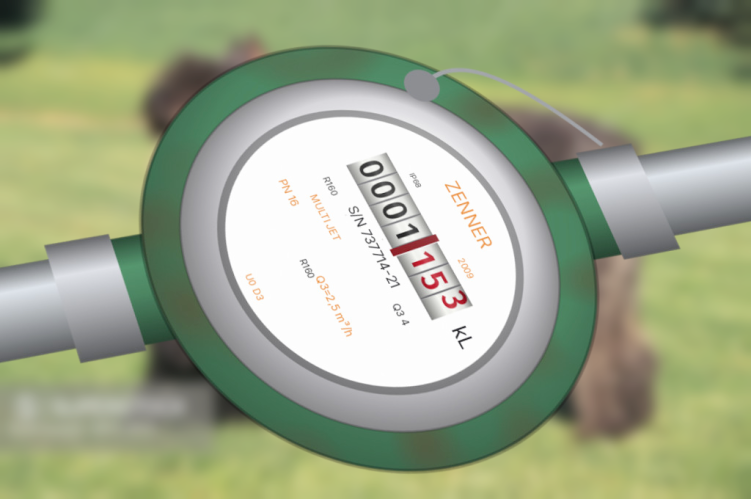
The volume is 1.153
